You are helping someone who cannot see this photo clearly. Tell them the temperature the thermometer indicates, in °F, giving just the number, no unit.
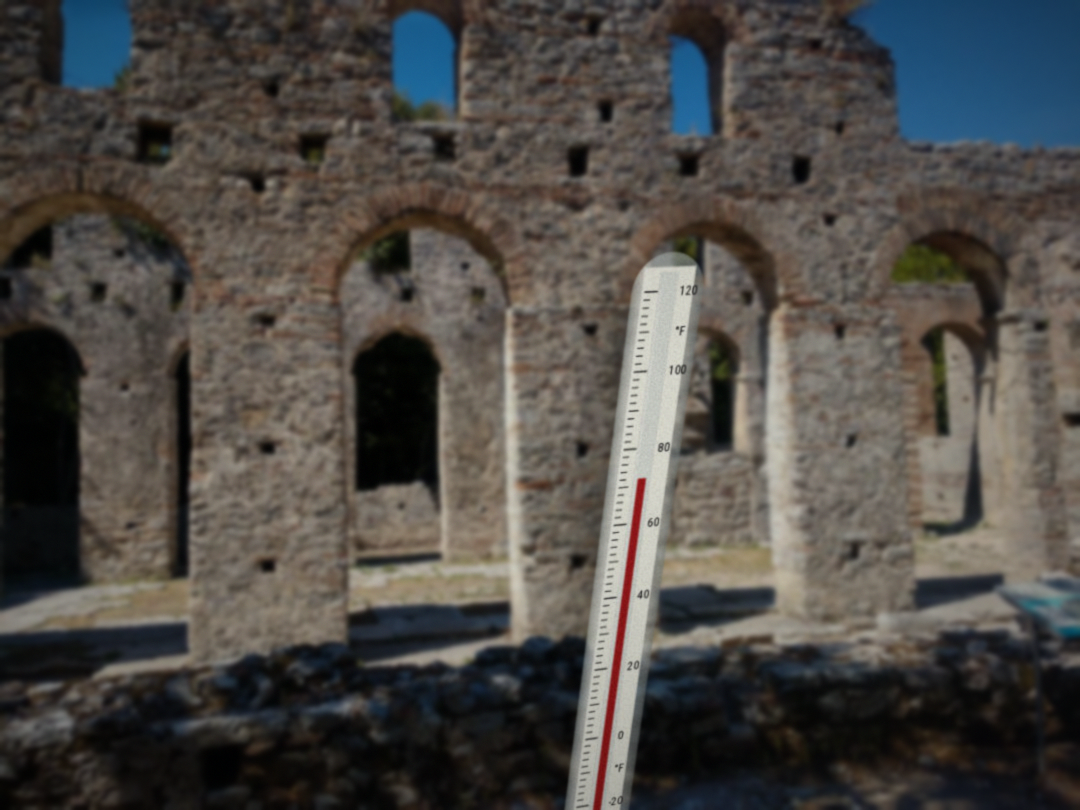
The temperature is 72
